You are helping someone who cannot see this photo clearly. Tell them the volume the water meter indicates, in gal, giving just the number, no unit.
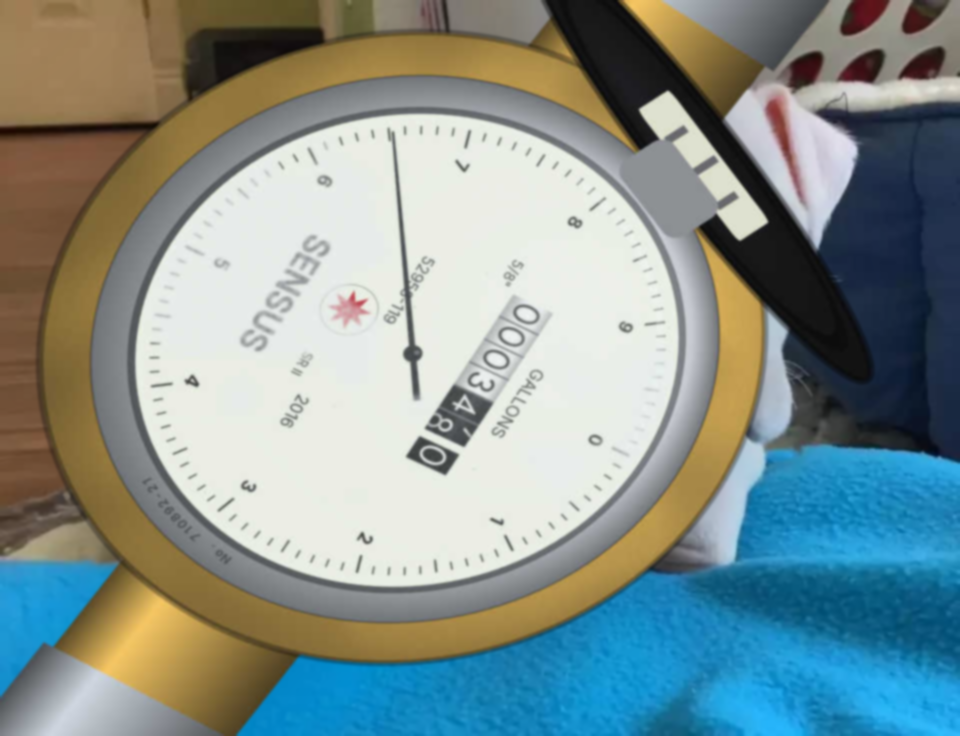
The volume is 3476.5
